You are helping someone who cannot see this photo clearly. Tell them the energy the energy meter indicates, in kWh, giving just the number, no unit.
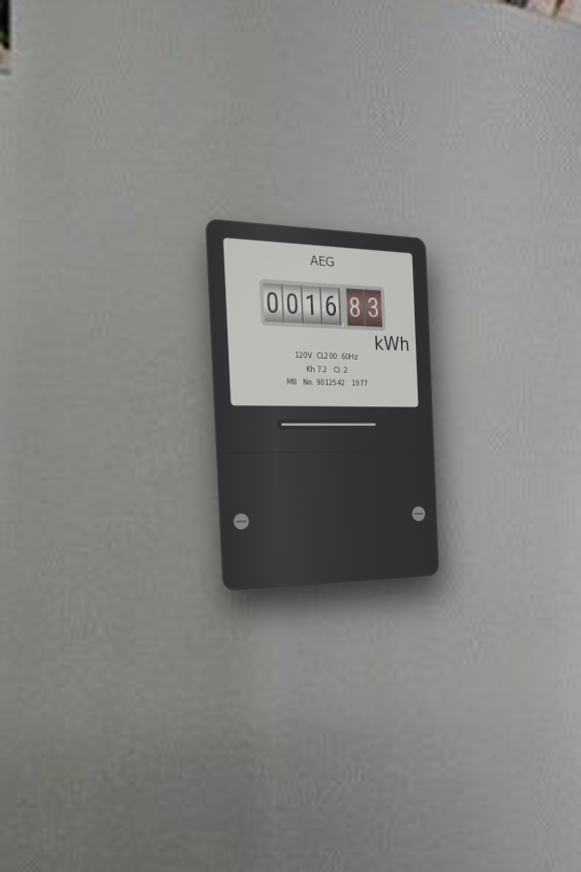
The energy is 16.83
